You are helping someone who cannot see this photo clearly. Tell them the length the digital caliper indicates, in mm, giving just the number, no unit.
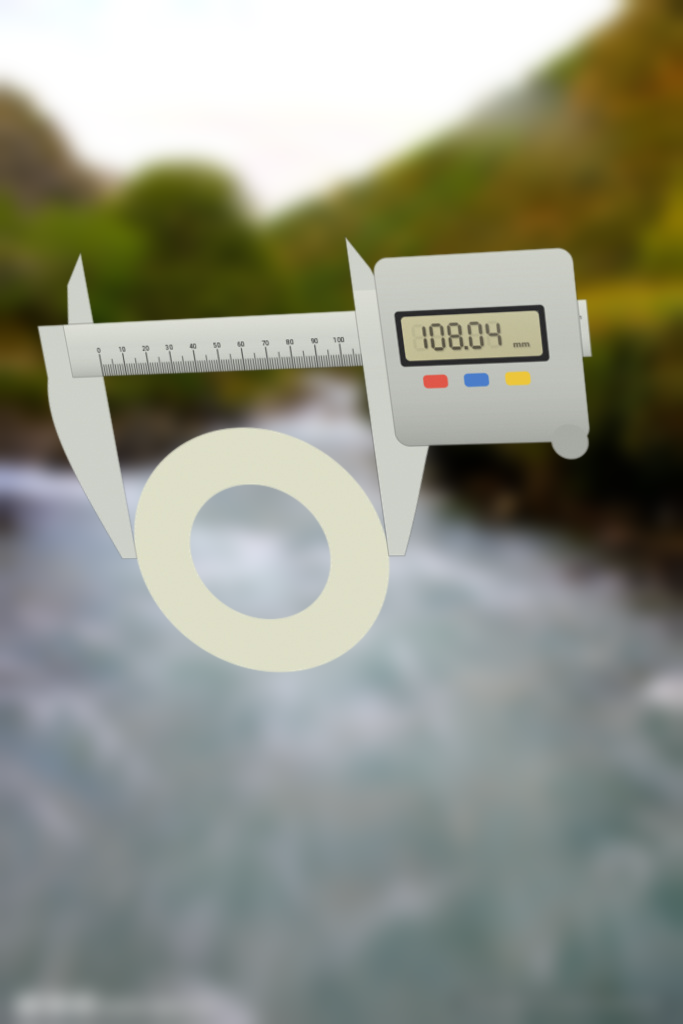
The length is 108.04
